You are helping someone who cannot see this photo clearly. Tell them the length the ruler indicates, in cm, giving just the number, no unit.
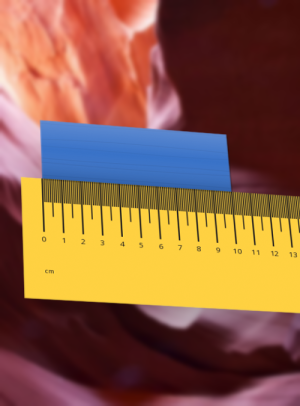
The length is 10
